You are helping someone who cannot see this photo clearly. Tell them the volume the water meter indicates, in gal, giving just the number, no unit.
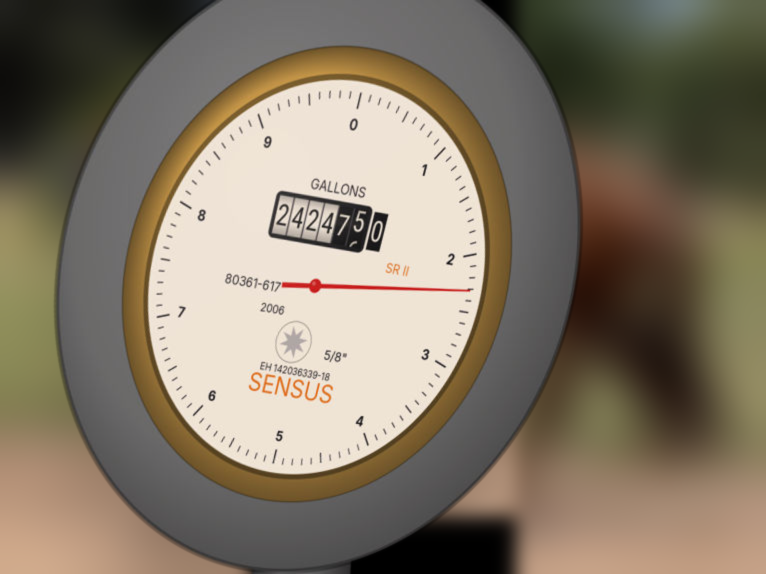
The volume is 2424752.3
